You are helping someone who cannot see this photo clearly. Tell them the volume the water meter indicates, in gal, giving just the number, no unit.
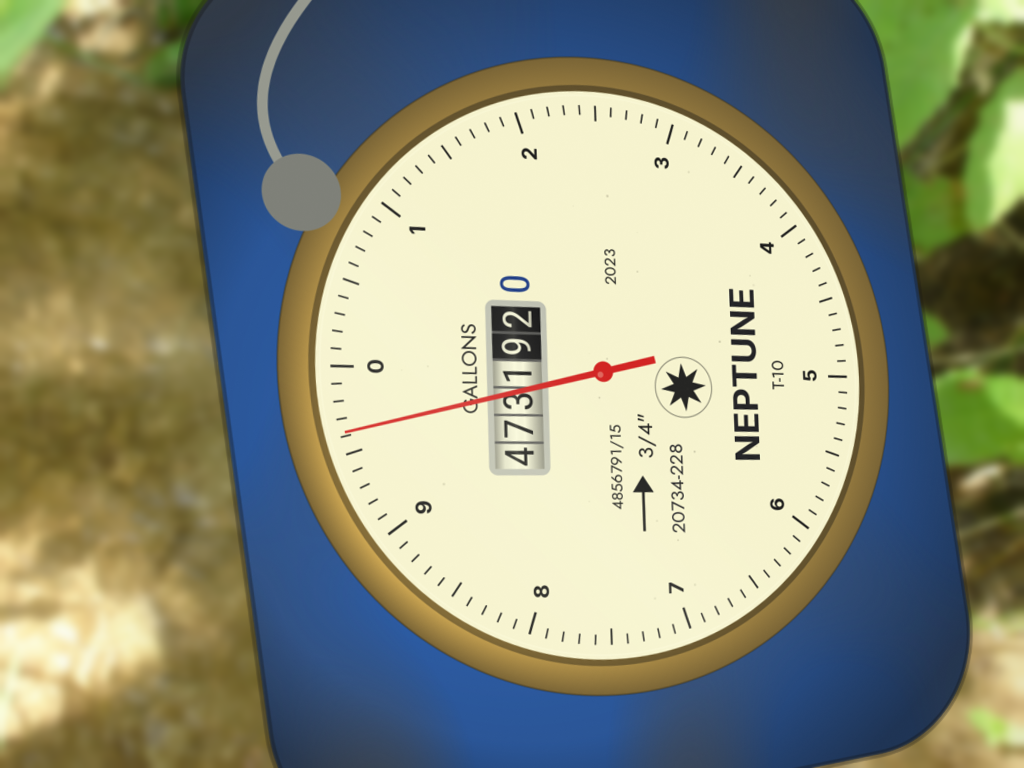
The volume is 4731919.6
